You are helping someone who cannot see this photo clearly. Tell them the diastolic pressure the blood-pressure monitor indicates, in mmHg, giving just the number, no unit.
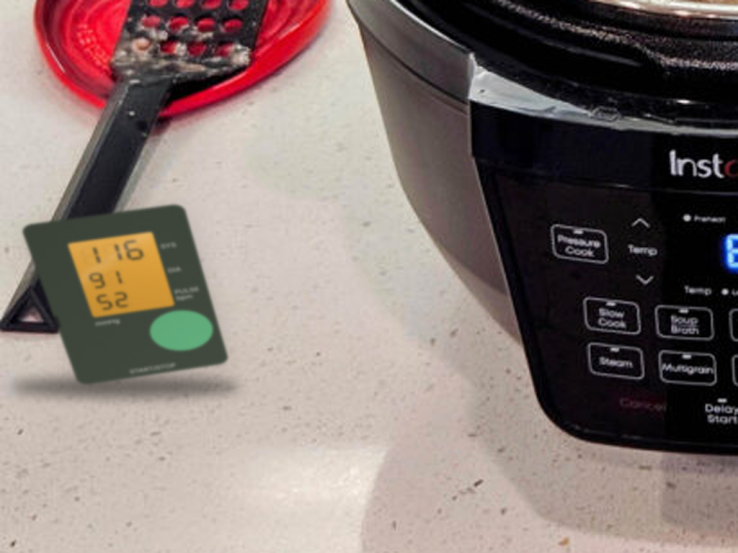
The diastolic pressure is 91
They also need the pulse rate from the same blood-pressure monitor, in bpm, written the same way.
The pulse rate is 52
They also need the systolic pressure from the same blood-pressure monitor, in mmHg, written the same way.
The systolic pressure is 116
